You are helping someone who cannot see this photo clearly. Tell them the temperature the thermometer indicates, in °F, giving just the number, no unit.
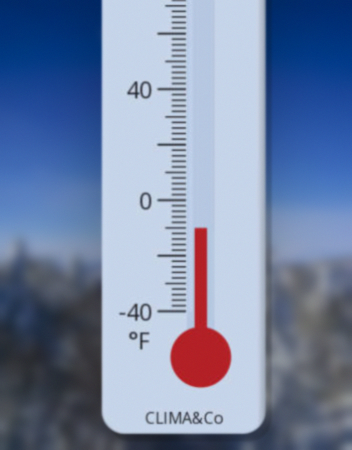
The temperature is -10
